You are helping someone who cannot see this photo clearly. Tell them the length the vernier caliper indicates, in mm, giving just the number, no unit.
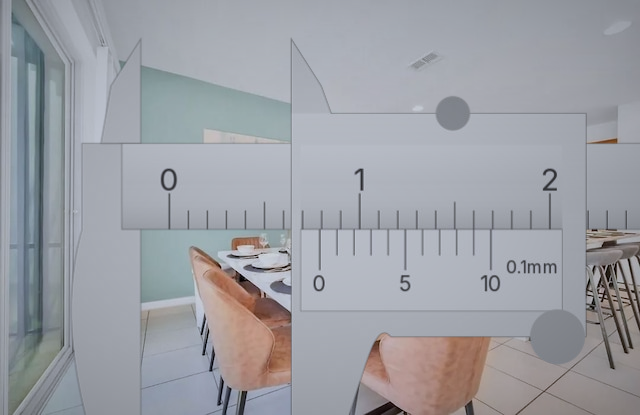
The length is 7.9
